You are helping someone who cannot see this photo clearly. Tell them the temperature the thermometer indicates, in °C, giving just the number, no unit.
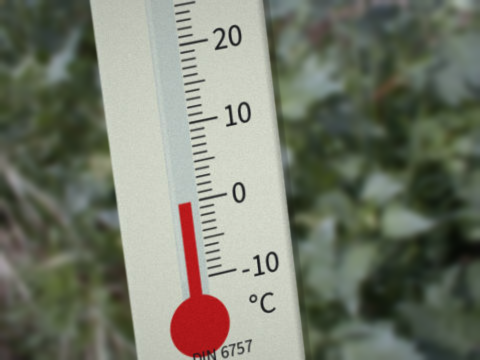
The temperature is 0
